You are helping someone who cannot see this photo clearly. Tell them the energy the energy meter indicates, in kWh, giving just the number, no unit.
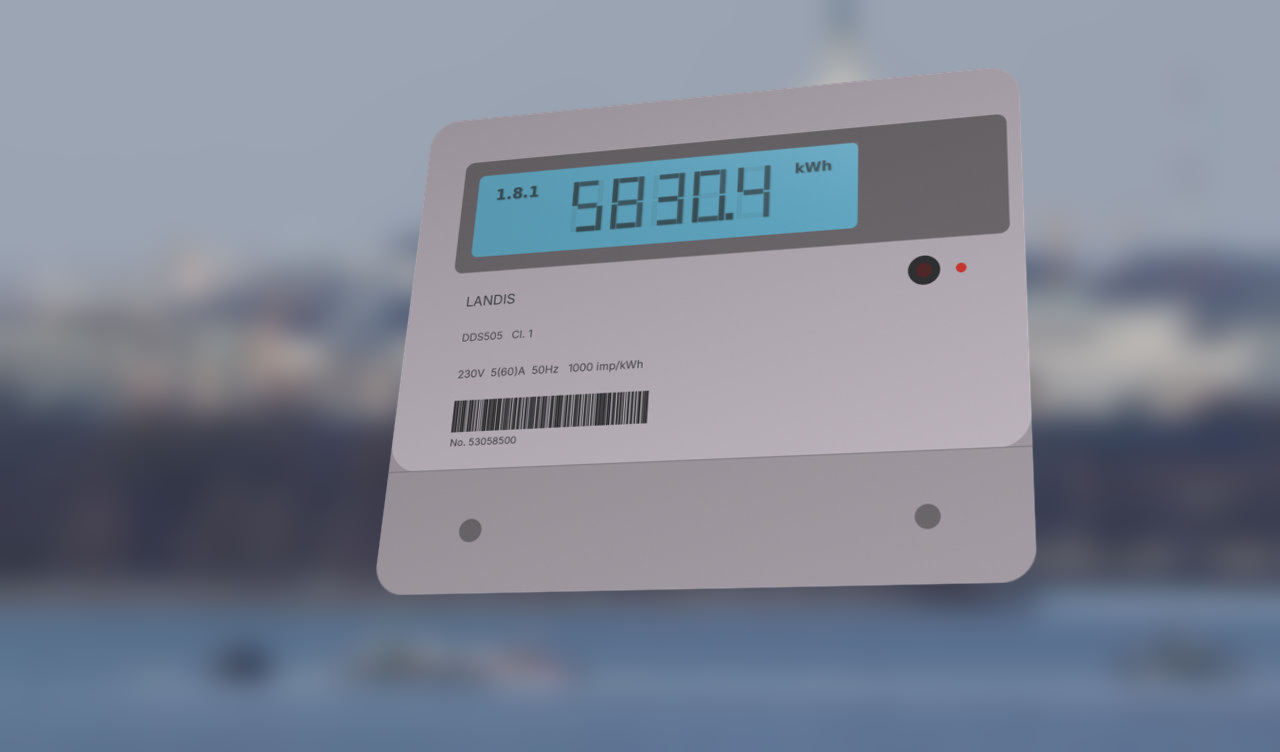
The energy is 5830.4
